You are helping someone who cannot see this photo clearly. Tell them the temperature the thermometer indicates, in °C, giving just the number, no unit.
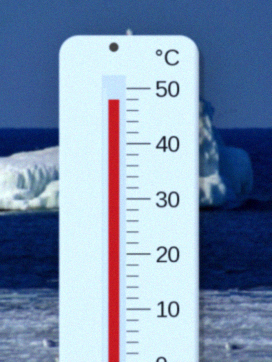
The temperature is 48
